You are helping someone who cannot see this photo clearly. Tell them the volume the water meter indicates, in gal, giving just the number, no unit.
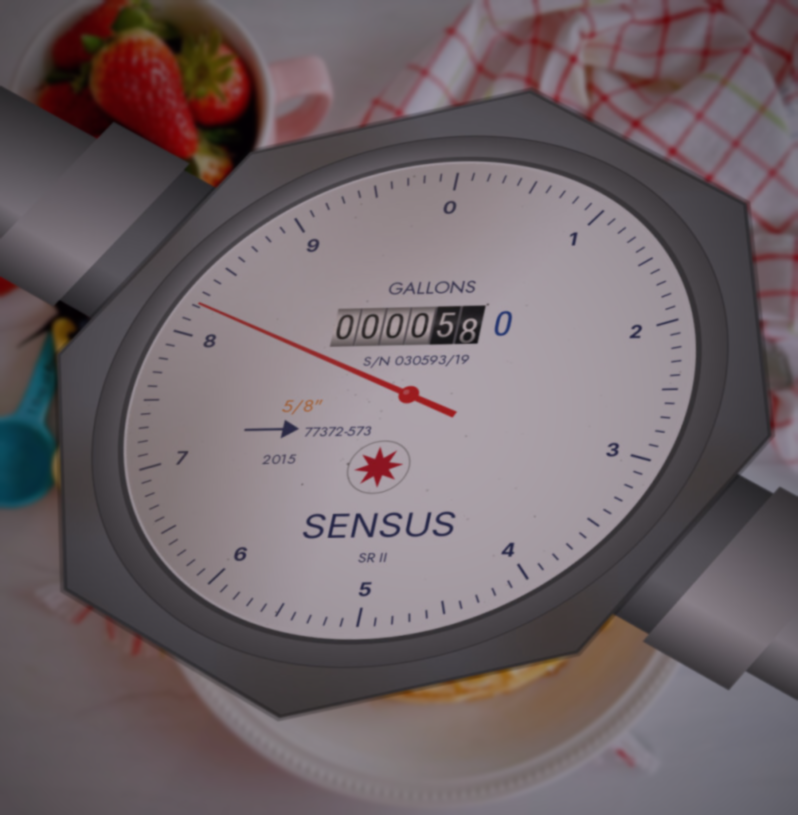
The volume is 578.2
